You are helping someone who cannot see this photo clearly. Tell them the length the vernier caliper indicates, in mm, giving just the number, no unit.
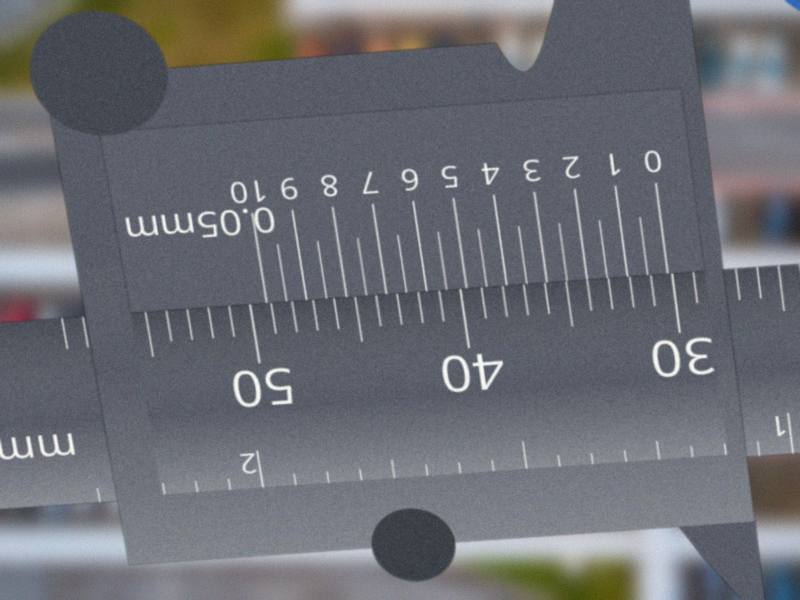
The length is 30.2
